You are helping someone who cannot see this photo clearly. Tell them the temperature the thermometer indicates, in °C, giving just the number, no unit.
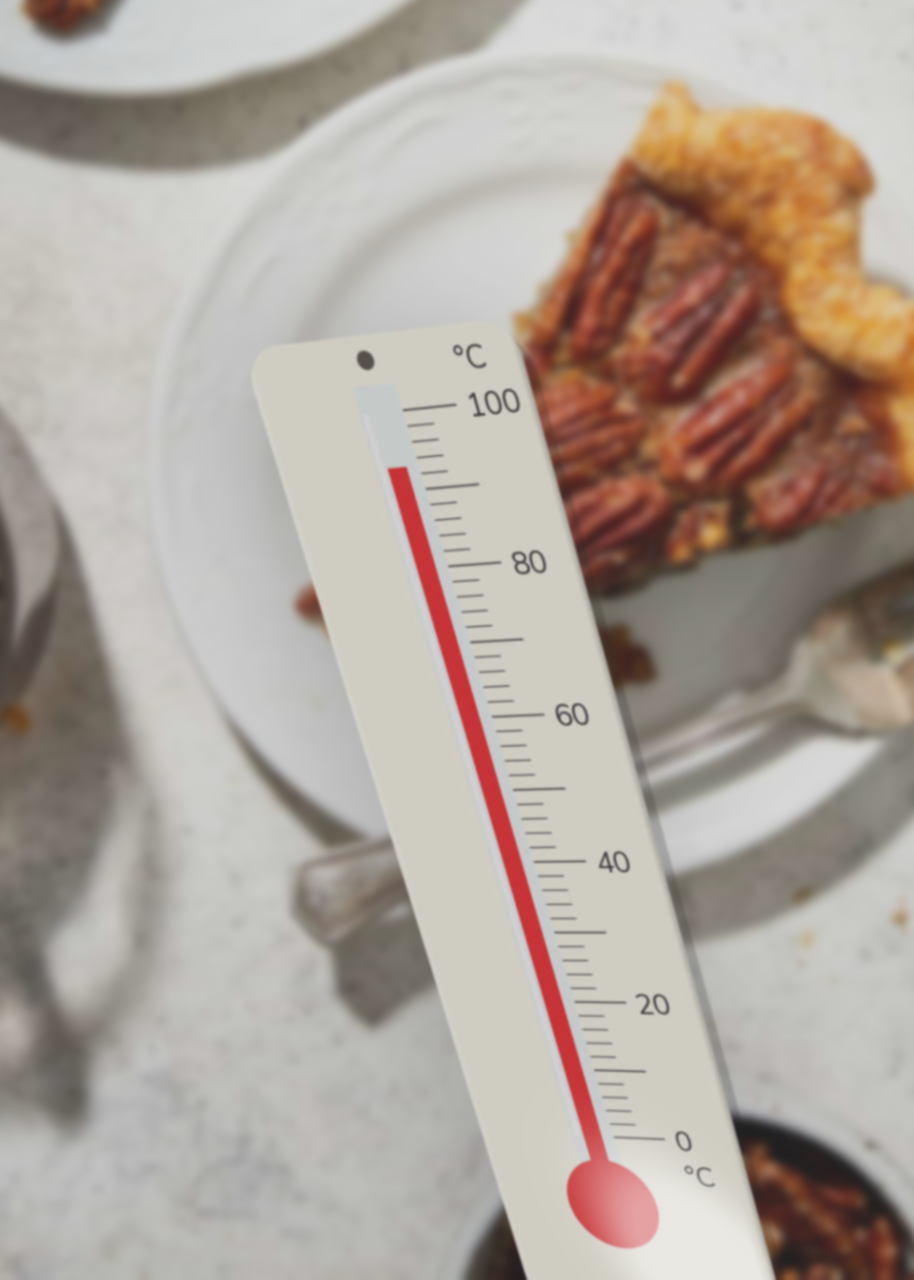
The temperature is 93
